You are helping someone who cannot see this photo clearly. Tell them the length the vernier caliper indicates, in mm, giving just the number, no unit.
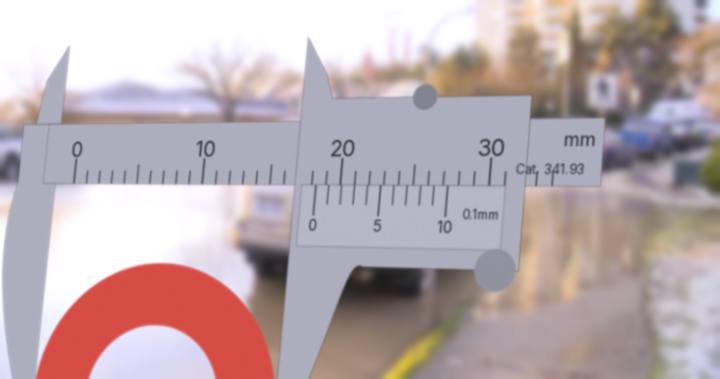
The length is 18.3
